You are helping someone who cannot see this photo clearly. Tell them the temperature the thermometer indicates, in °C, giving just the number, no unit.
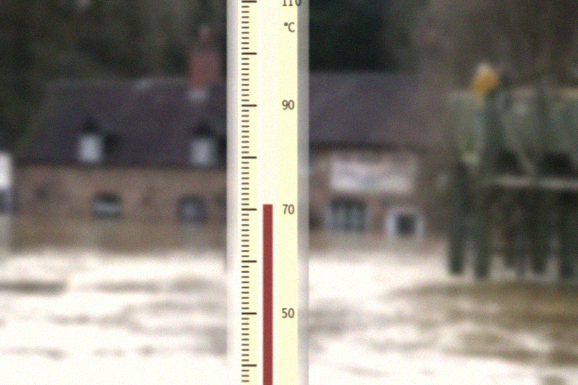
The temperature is 71
